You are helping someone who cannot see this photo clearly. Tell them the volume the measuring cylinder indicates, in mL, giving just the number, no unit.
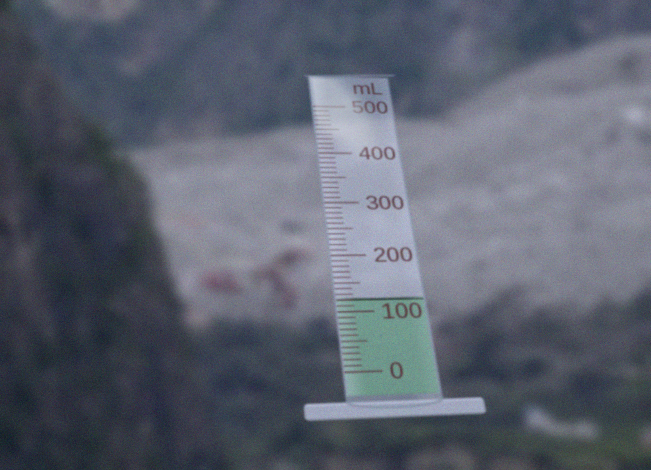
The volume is 120
